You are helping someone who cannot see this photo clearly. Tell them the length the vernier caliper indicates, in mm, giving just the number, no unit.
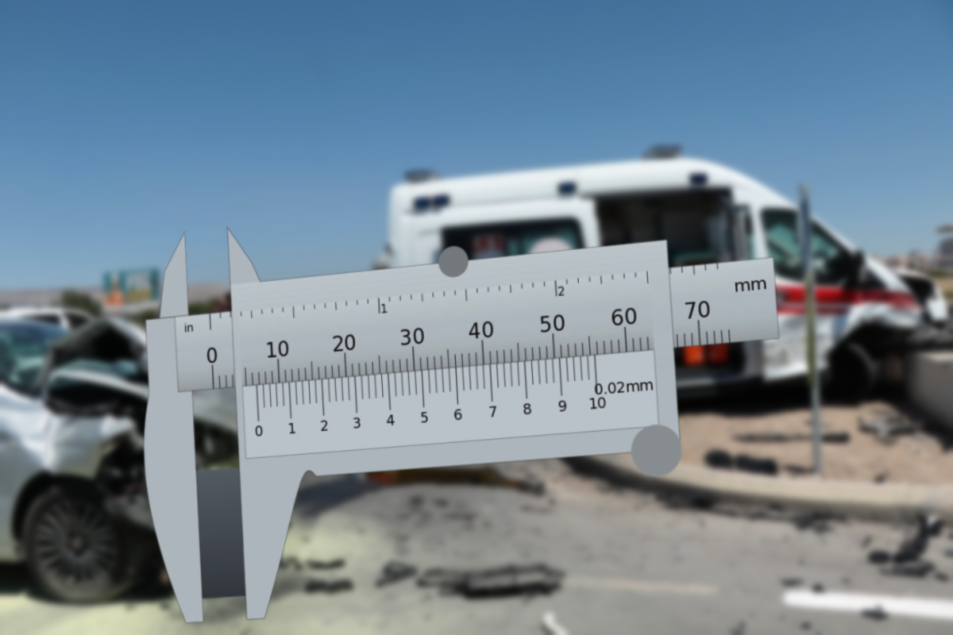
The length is 6.6
